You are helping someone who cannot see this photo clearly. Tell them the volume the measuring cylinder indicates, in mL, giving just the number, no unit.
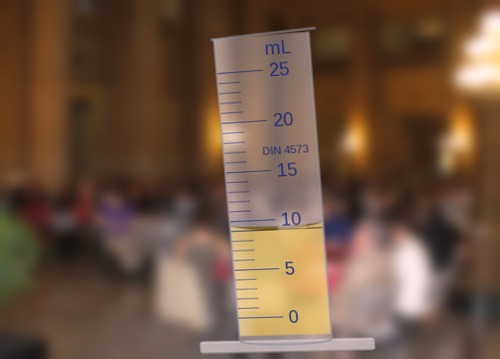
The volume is 9
